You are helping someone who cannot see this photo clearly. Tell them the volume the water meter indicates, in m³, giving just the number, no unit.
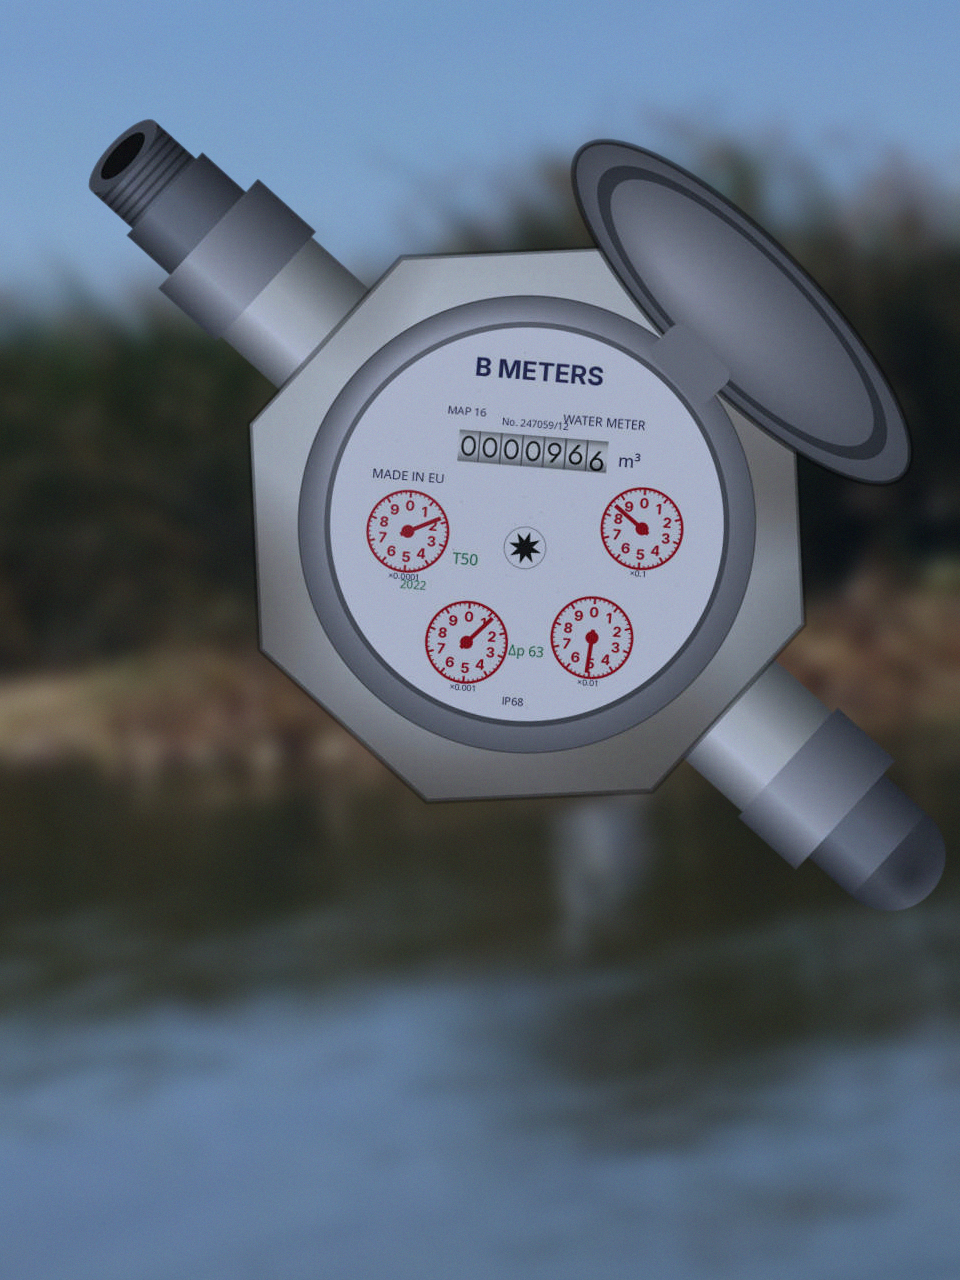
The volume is 965.8511
